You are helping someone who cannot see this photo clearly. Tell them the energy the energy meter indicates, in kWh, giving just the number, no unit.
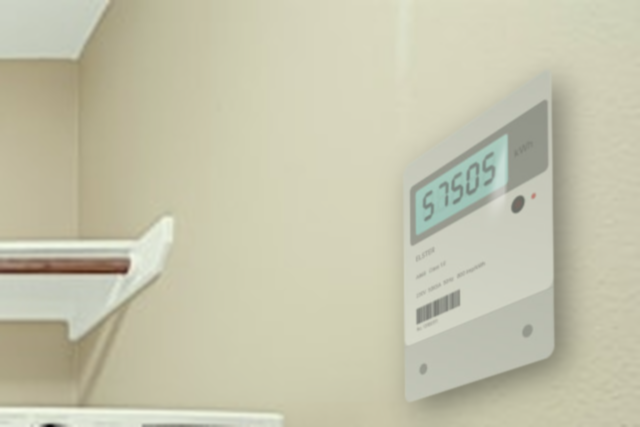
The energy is 57505
